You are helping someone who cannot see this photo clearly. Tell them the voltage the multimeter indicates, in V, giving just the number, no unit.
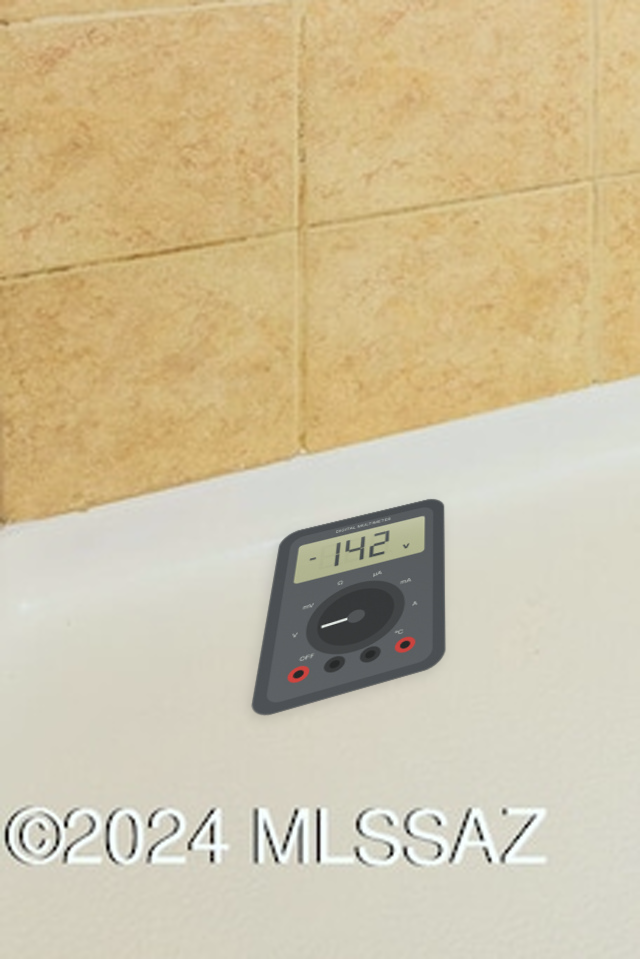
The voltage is -142
